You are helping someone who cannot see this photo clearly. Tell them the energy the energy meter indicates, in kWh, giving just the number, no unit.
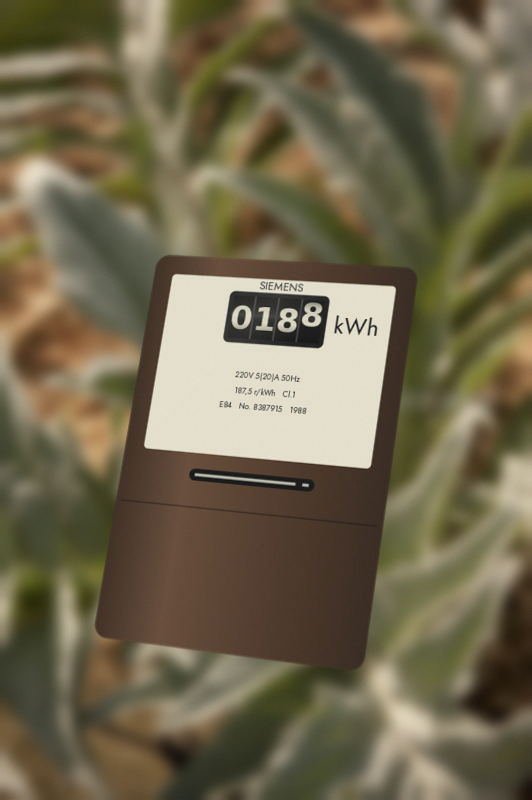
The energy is 188
